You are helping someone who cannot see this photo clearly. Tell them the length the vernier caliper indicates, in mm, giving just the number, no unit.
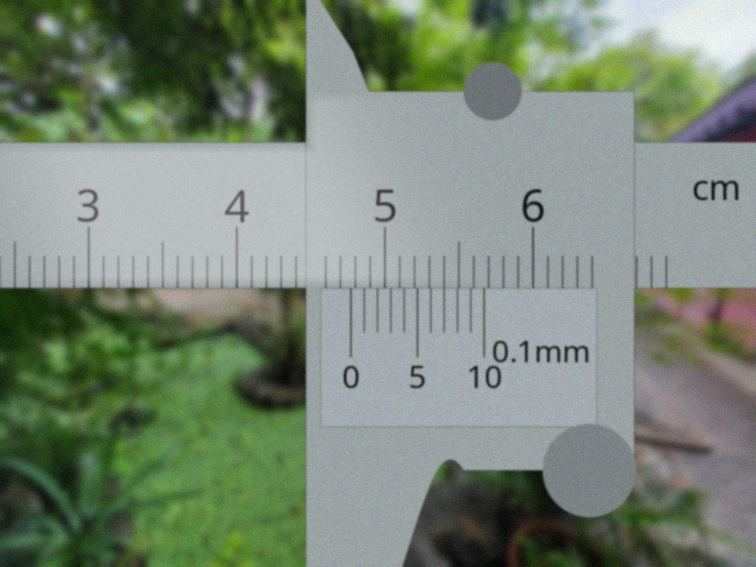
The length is 47.7
